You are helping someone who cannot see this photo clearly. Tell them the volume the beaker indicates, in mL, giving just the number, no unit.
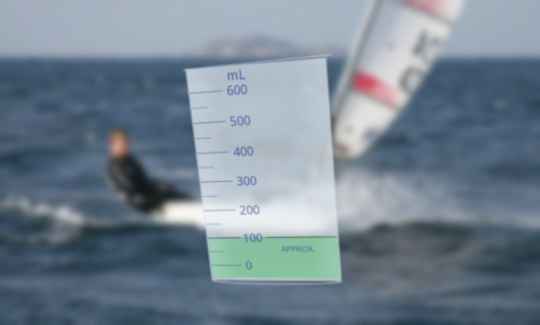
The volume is 100
